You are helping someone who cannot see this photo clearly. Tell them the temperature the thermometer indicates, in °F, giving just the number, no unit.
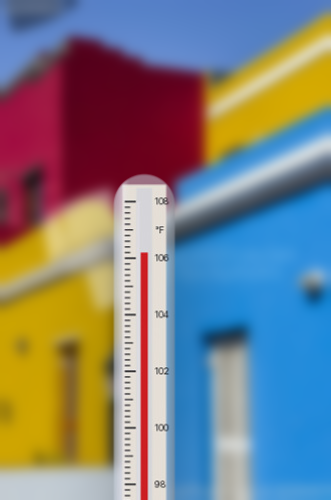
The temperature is 106.2
